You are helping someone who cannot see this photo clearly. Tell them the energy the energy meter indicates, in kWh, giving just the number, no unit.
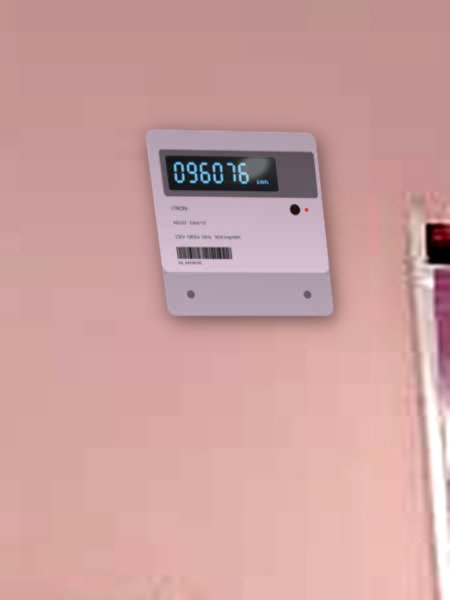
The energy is 96076
